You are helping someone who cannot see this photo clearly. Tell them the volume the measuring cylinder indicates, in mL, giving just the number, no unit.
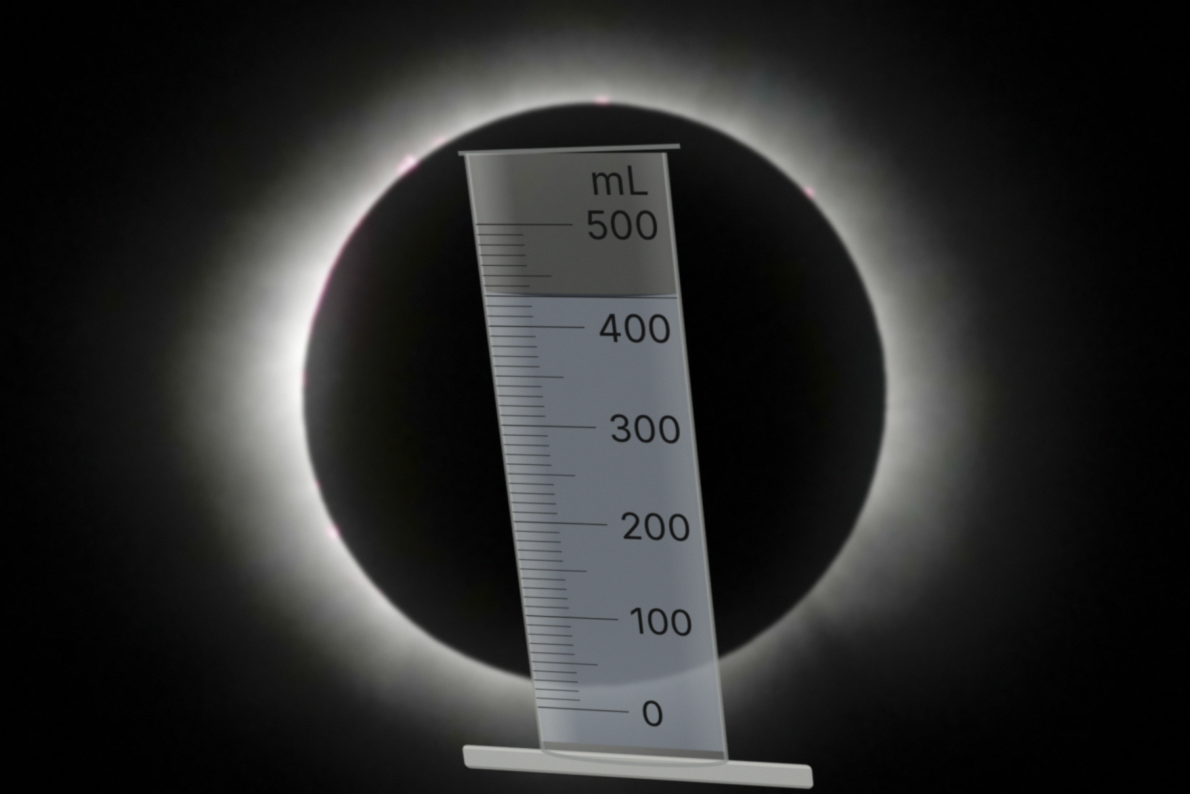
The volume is 430
